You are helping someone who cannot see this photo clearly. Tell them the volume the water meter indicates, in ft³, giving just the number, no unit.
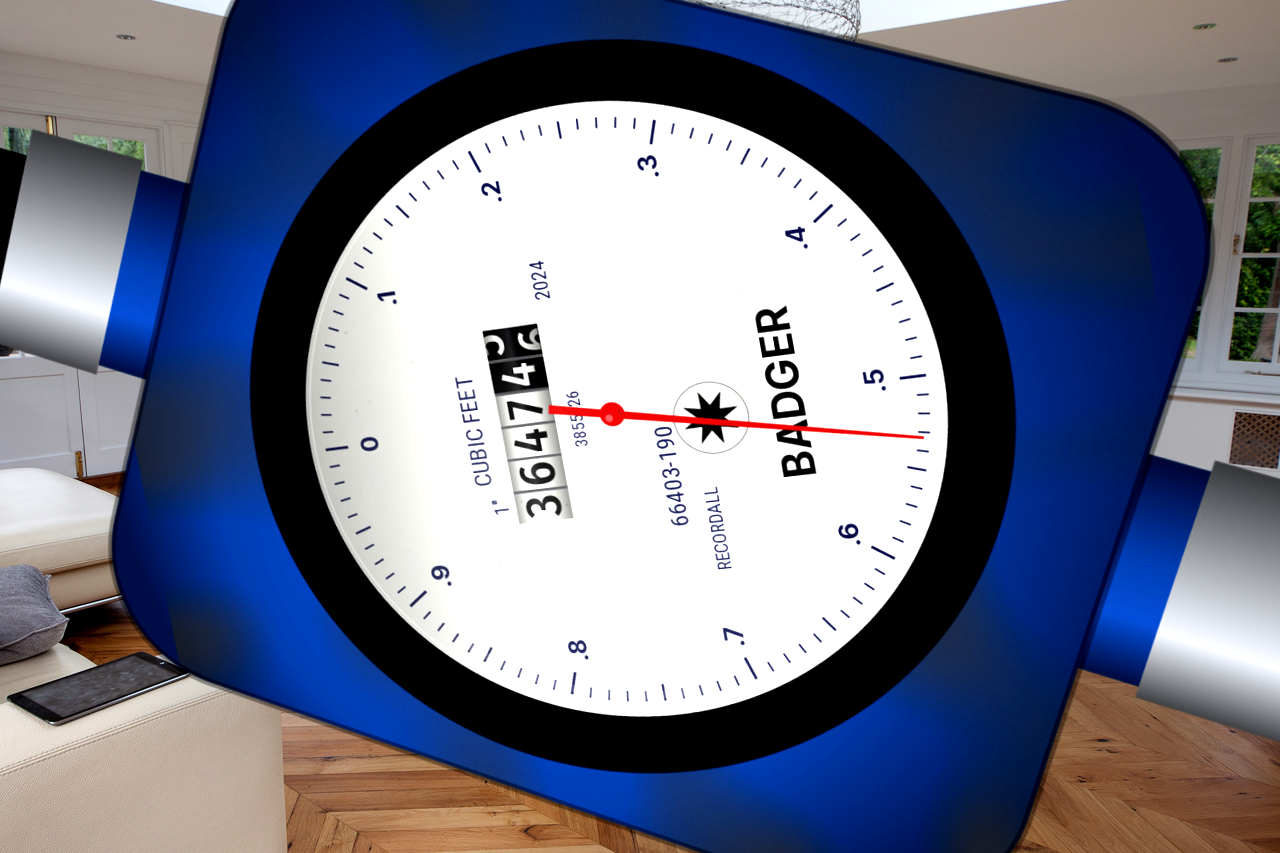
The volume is 364745.53
